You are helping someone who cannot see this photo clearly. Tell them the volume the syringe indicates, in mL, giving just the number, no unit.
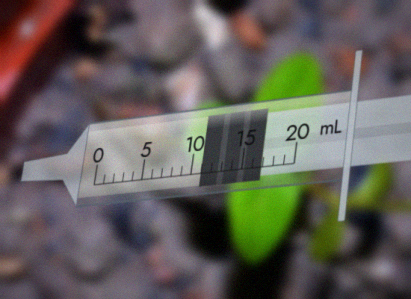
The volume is 11
